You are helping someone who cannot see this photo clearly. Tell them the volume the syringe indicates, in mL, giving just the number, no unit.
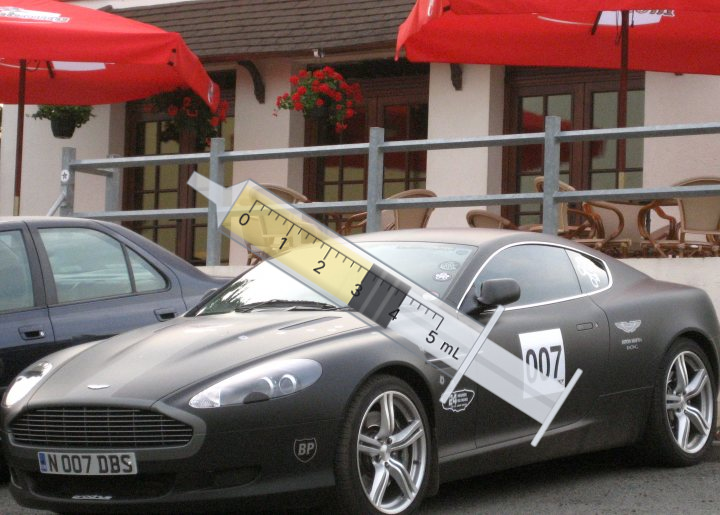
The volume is 3
